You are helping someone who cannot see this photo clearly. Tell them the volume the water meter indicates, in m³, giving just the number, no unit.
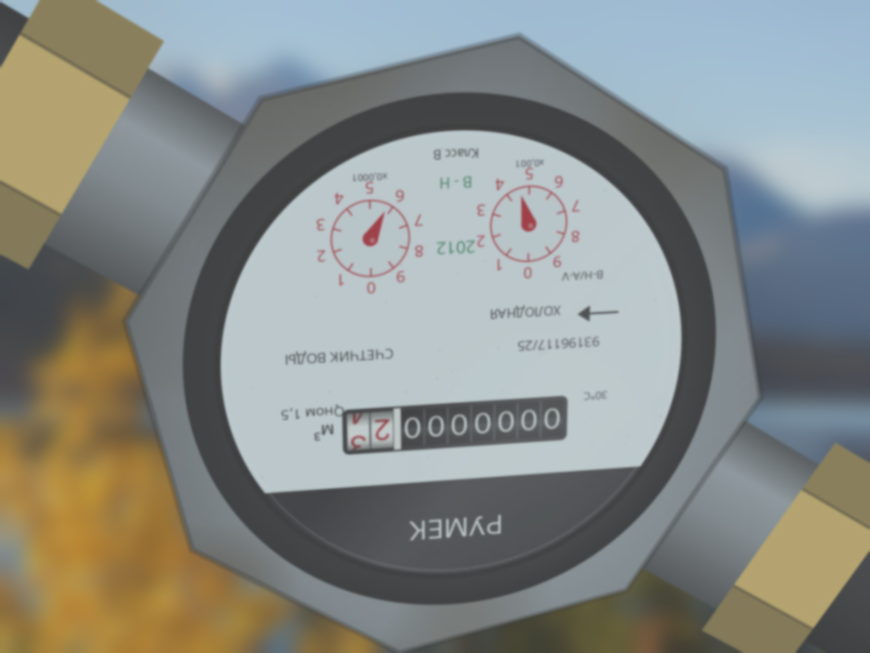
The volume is 0.2345
